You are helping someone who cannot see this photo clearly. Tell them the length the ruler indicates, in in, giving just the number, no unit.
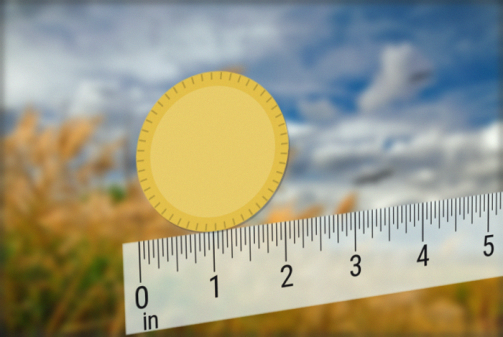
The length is 2.0625
